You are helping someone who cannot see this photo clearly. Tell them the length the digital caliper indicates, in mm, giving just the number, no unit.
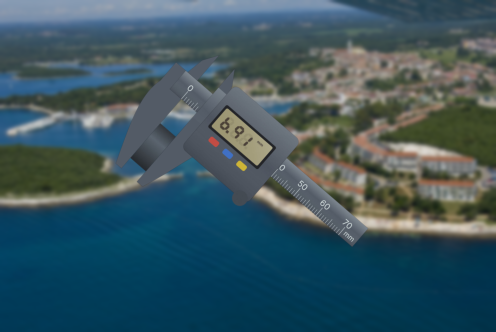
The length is 6.91
